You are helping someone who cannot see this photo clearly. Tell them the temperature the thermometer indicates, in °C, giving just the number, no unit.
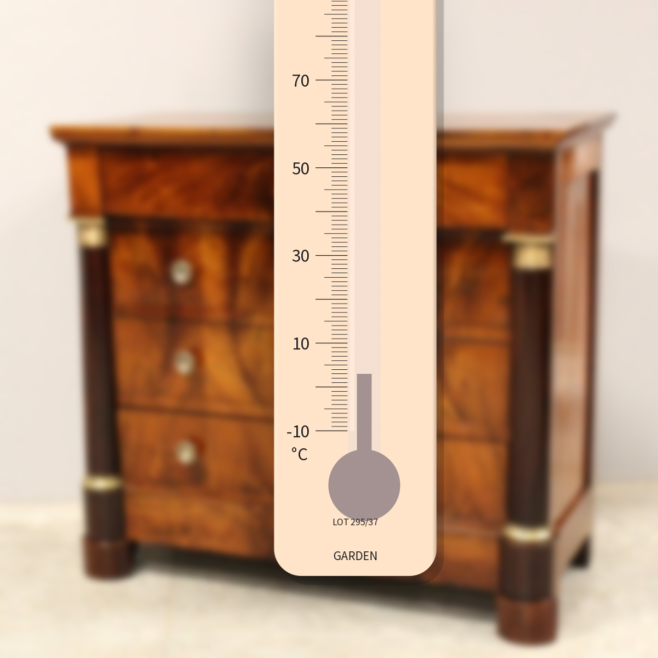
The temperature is 3
